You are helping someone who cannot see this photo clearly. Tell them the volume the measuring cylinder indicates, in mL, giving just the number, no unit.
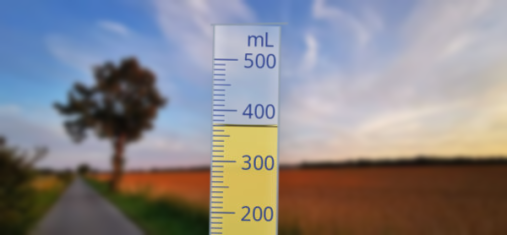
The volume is 370
